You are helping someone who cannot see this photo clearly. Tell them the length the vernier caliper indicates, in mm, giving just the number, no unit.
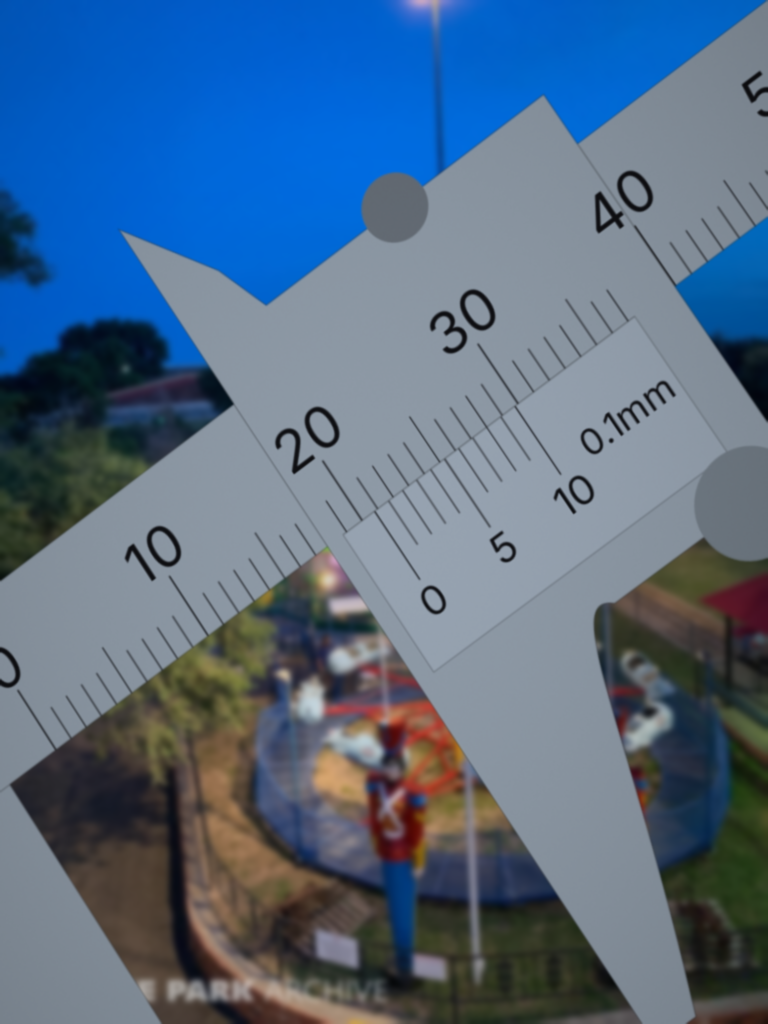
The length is 20.8
